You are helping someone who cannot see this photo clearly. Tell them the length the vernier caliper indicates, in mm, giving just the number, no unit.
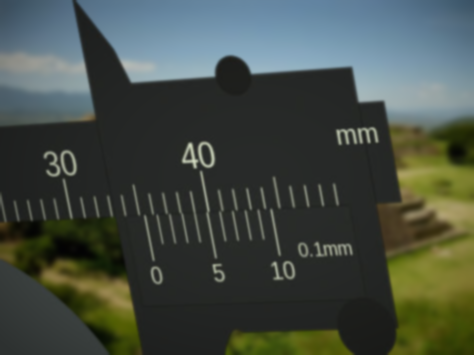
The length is 35.4
